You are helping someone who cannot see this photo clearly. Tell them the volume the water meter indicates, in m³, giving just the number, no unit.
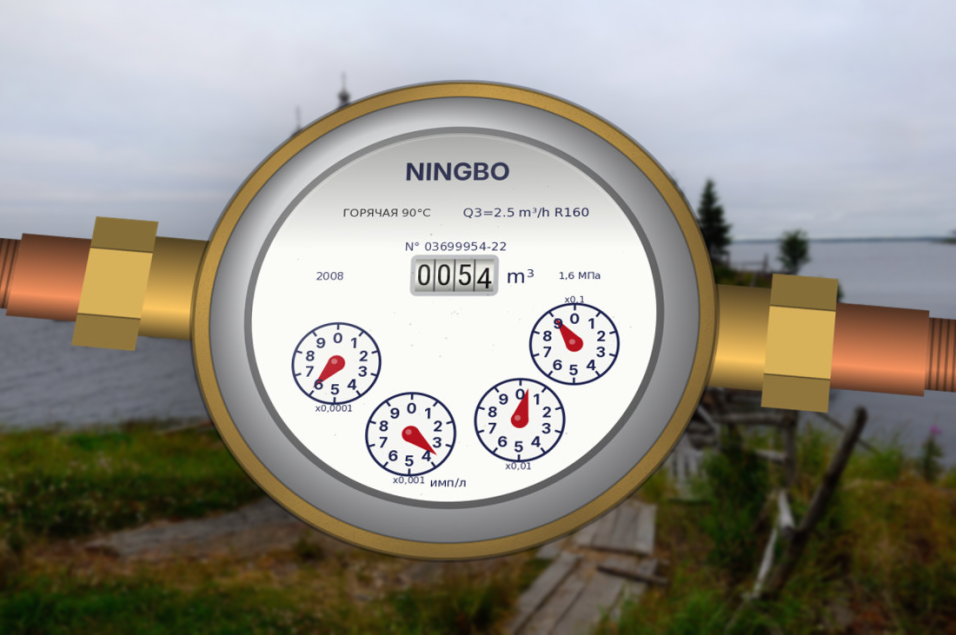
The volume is 53.9036
